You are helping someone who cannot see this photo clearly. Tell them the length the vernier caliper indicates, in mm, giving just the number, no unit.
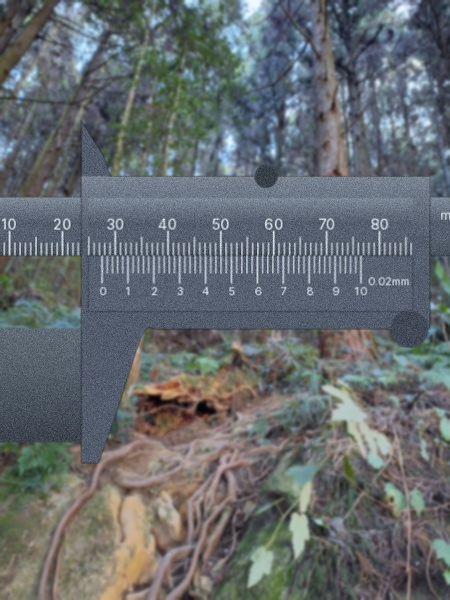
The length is 27.5
